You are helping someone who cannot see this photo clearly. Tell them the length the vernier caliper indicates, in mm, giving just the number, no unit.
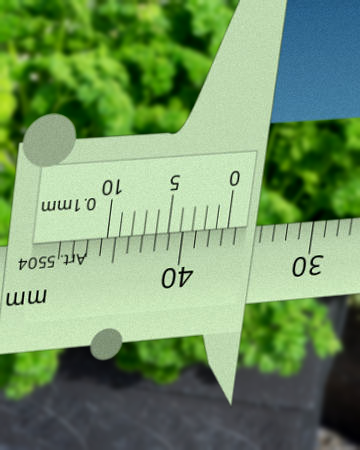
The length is 36.6
